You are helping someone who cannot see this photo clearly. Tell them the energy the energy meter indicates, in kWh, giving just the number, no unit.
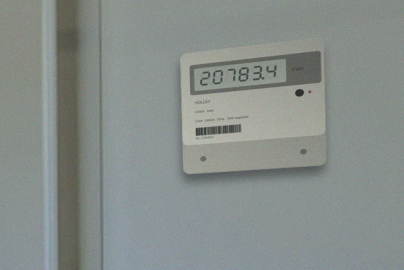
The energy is 20783.4
